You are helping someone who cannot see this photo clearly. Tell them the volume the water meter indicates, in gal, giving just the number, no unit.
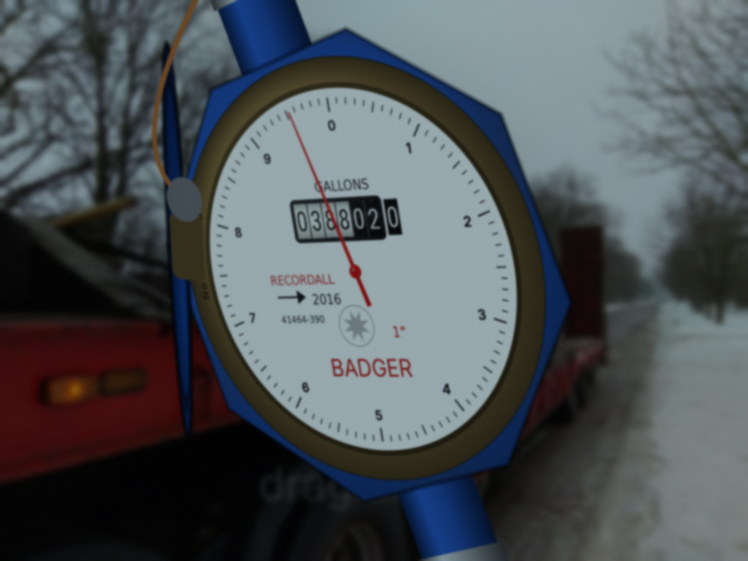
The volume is 388019.5
